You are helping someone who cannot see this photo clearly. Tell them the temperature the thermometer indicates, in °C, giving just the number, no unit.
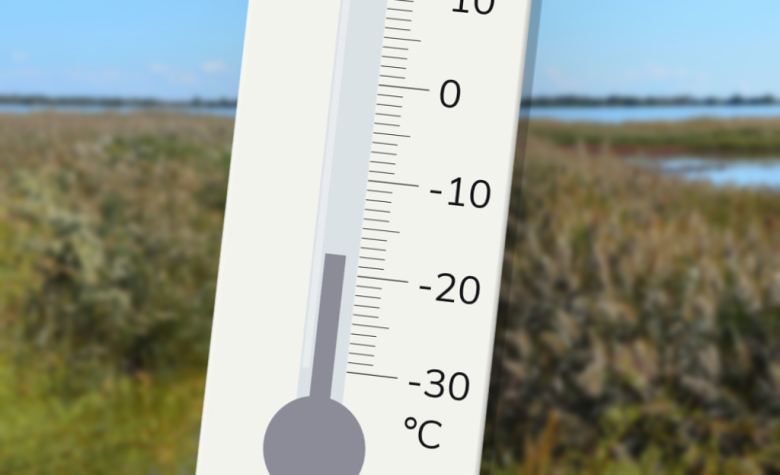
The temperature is -18
